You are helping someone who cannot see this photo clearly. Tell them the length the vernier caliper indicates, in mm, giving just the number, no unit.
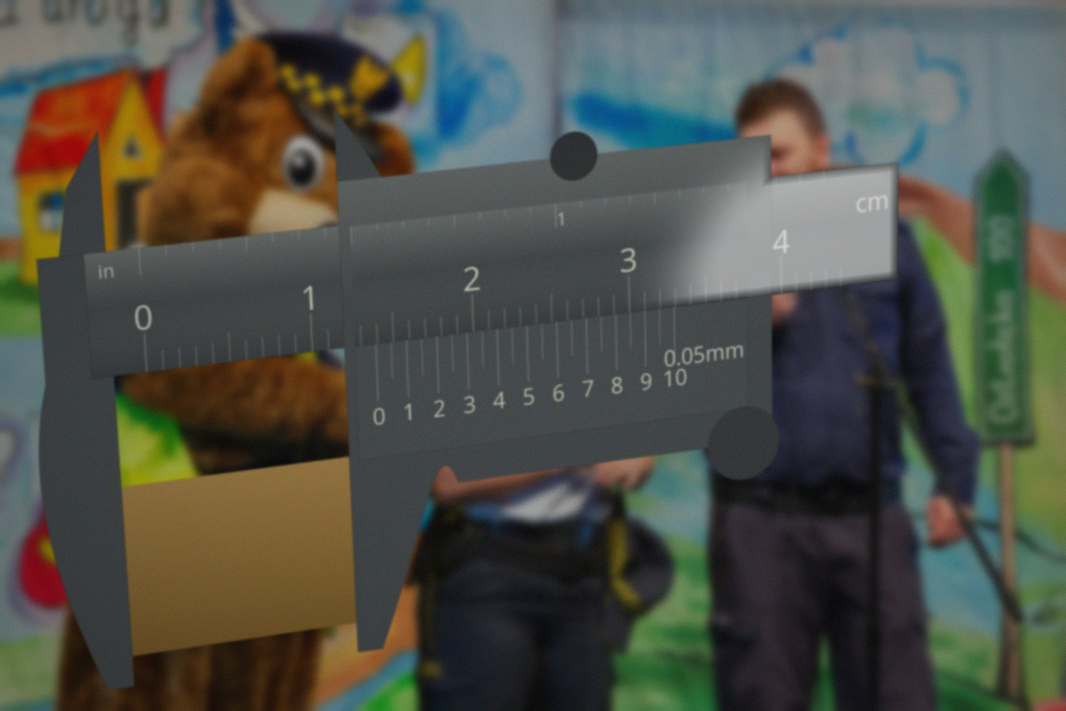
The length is 13.9
